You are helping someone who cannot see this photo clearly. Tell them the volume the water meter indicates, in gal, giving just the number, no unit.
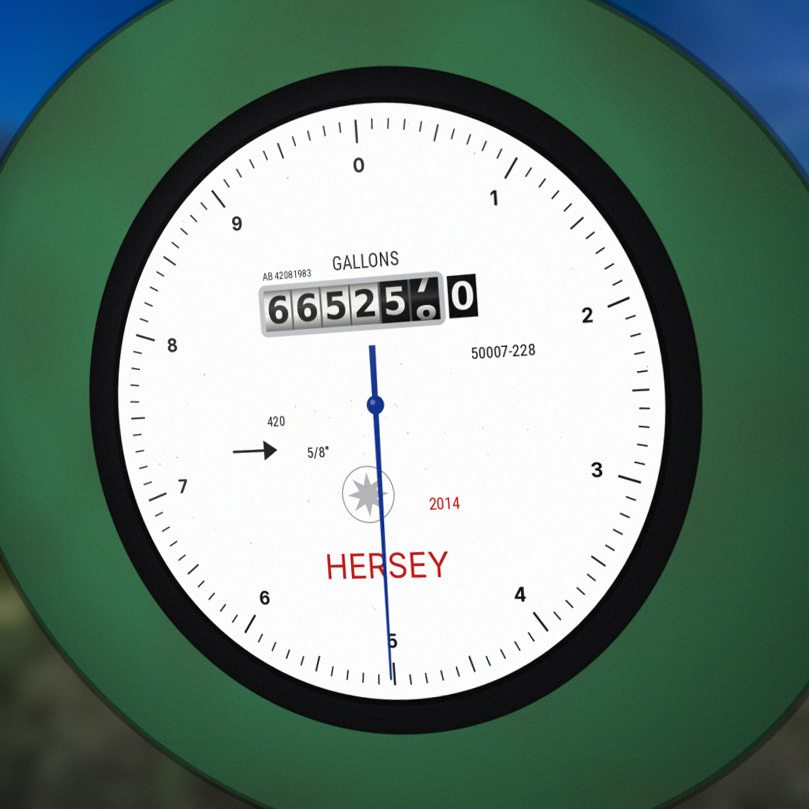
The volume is 6652575.0
